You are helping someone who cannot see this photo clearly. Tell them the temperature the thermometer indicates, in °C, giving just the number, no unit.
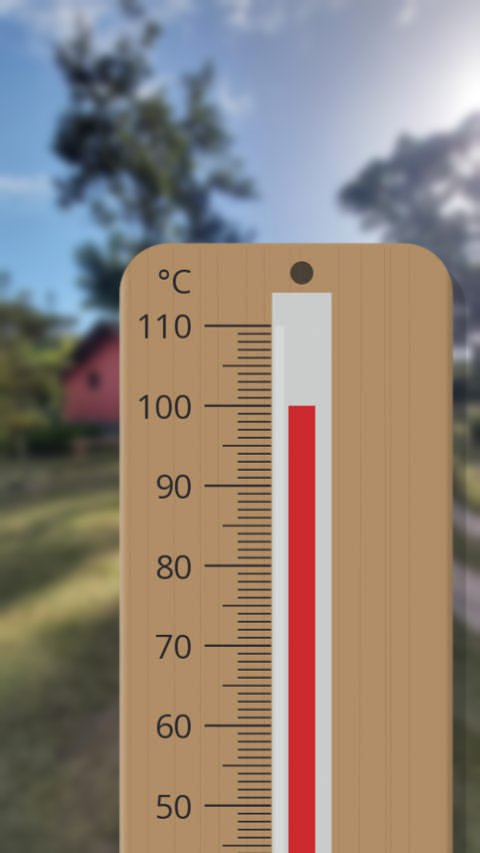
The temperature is 100
